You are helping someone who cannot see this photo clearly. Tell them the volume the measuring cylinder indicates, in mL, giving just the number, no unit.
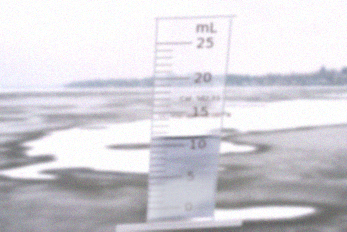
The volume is 11
